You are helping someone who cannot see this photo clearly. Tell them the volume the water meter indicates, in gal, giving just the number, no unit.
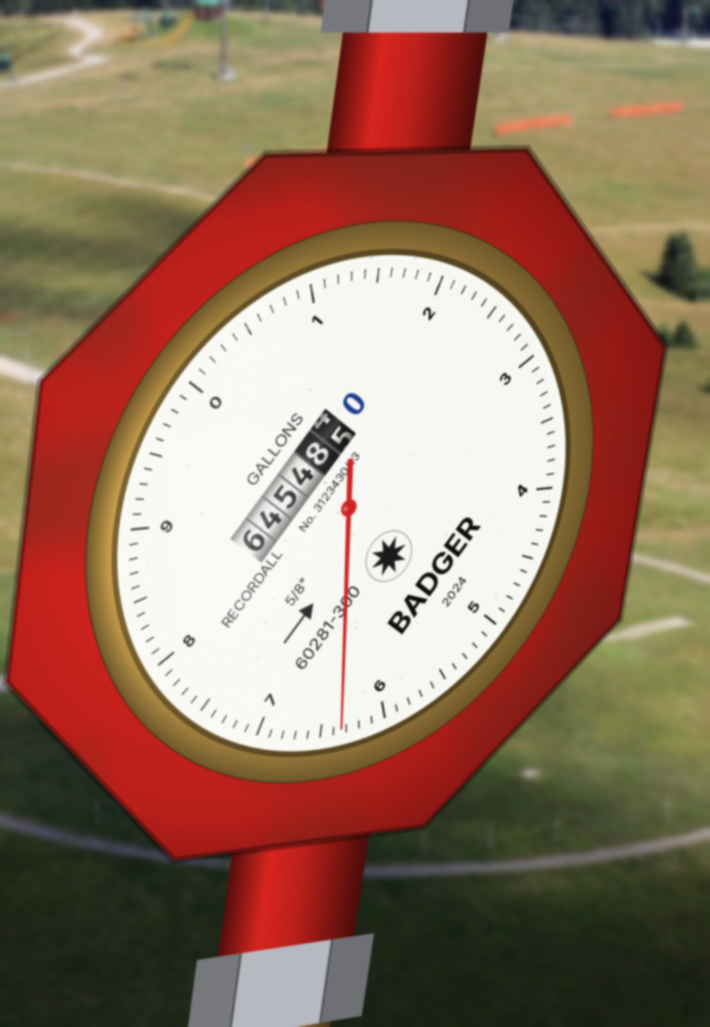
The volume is 6454846.3
